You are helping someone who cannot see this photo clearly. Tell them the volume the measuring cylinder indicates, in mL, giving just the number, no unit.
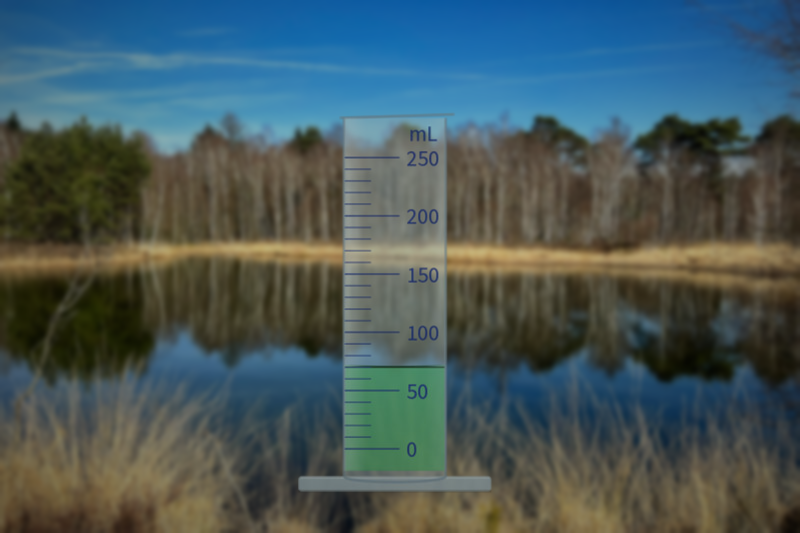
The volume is 70
